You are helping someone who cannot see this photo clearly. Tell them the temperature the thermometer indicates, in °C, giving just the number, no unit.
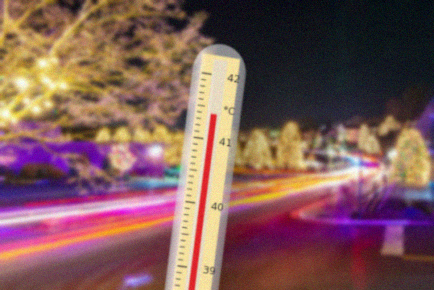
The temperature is 41.4
